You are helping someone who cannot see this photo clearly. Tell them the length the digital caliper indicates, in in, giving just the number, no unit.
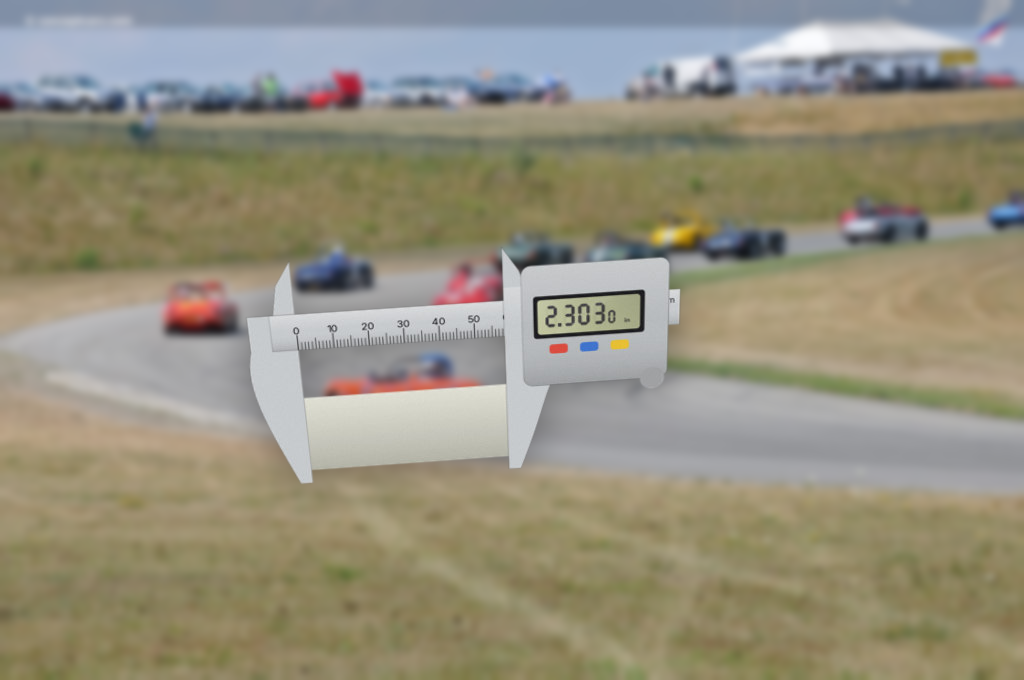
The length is 2.3030
